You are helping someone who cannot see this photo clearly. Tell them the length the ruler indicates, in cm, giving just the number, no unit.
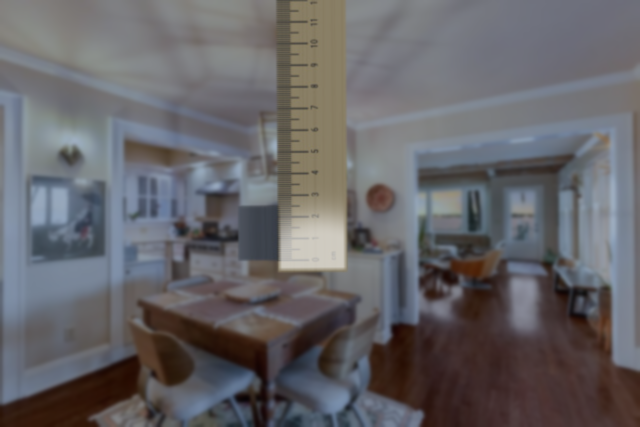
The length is 2.5
